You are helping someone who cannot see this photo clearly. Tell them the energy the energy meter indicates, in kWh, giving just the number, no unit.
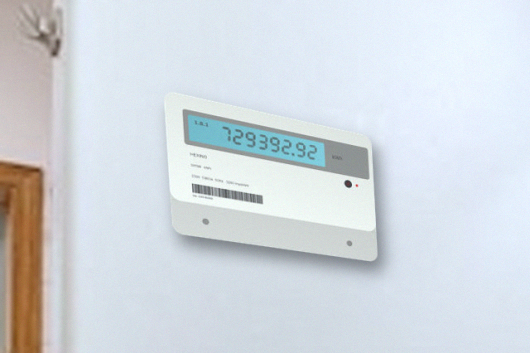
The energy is 729392.92
